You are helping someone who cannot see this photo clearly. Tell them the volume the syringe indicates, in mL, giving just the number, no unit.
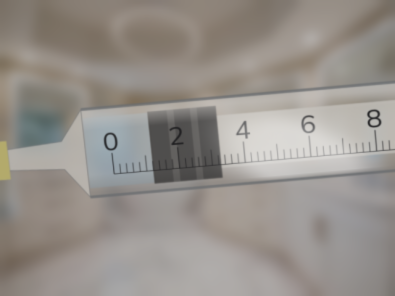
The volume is 1.2
